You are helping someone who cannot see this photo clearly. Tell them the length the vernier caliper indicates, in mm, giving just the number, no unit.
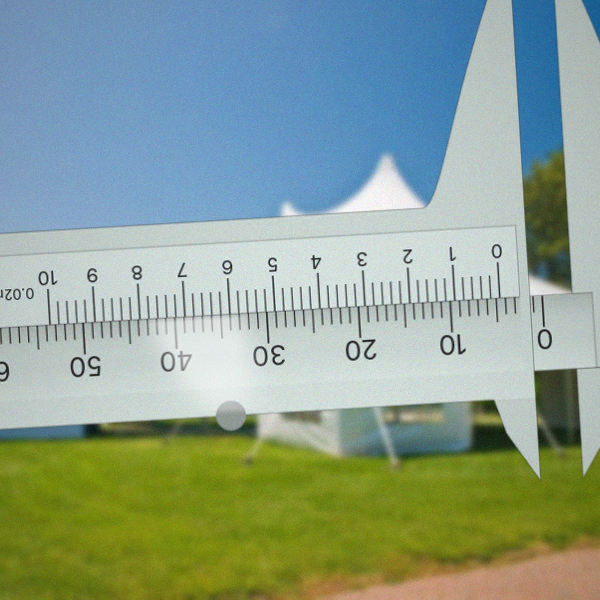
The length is 4.6
